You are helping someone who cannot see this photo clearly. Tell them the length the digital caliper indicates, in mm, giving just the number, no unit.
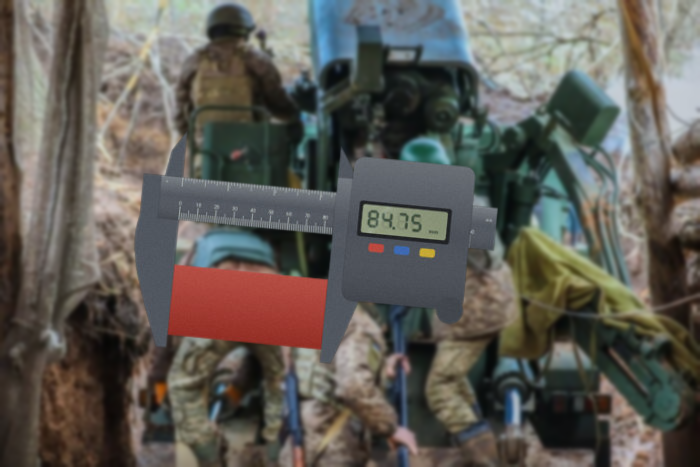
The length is 84.75
